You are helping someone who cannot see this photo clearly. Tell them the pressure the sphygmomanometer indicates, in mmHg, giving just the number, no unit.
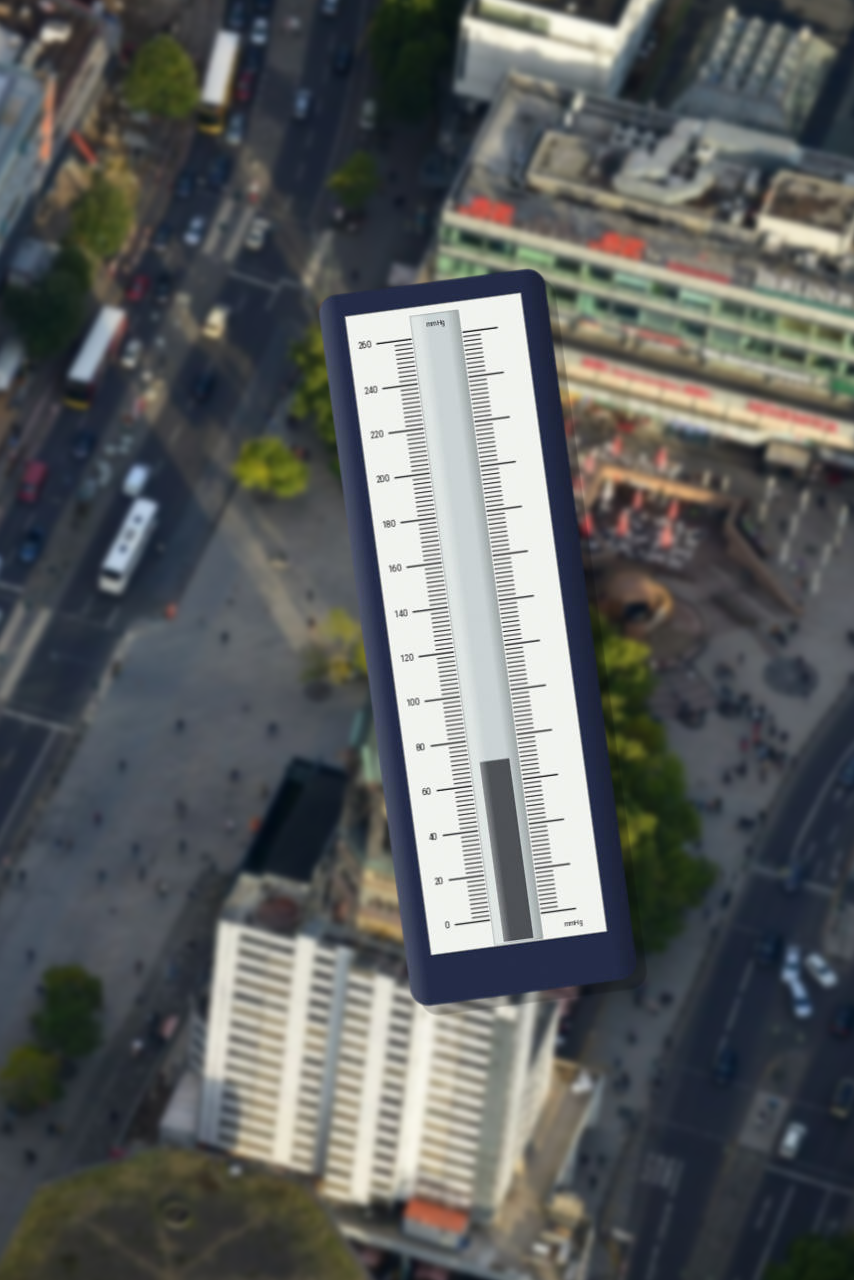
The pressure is 70
